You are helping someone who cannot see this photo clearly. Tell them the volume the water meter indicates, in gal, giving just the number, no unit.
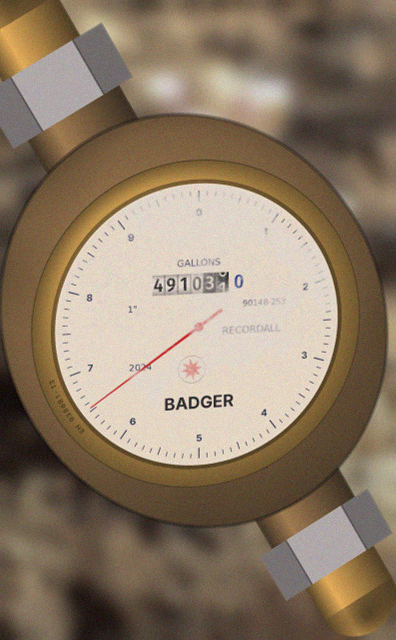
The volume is 4910306.5
